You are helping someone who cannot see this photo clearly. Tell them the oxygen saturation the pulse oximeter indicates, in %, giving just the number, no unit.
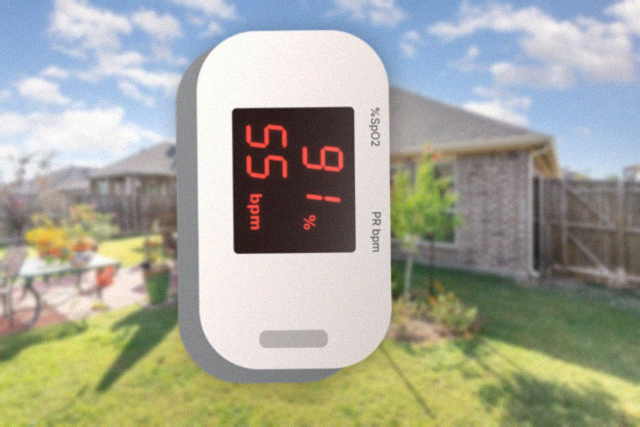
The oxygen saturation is 91
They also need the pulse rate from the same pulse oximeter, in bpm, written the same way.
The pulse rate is 55
